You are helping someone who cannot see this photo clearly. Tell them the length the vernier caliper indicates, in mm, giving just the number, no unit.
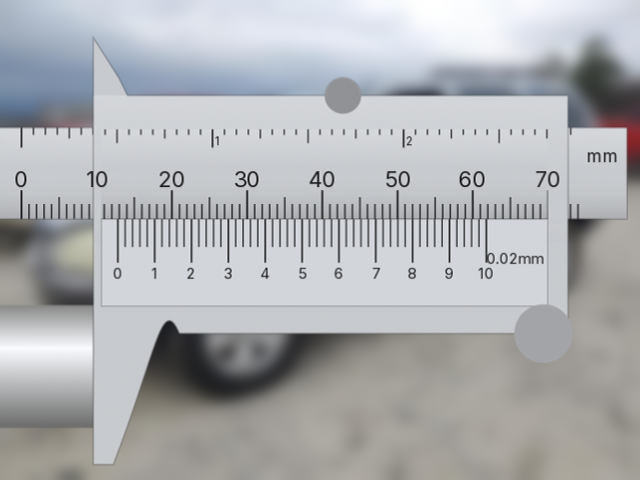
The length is 12.8
